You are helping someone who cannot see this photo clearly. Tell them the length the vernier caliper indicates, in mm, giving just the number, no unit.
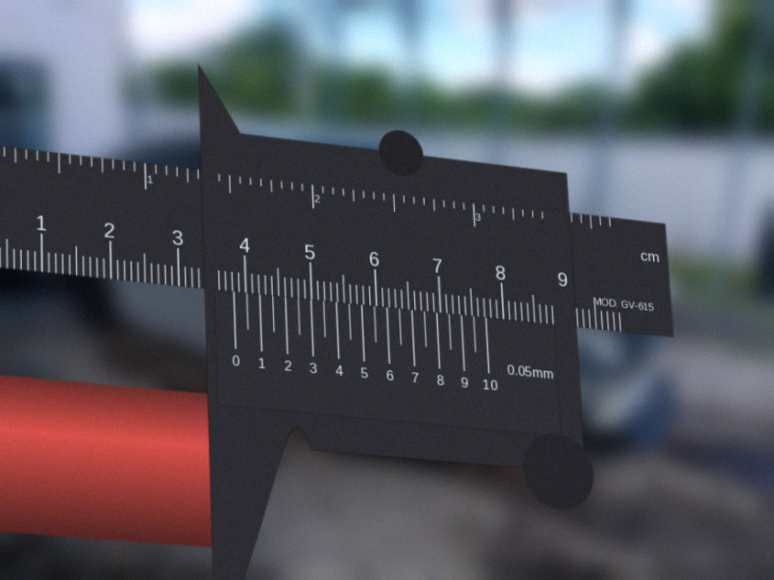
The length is 38.2
